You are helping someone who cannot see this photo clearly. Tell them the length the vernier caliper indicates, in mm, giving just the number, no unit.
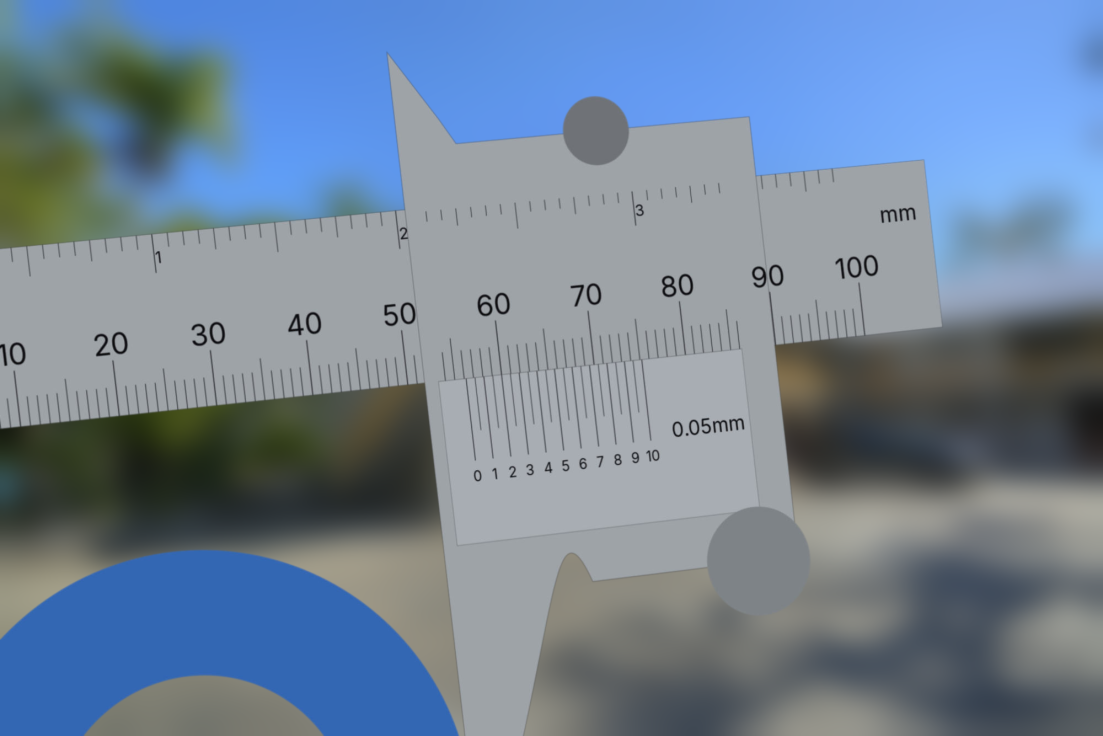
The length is 56.2
